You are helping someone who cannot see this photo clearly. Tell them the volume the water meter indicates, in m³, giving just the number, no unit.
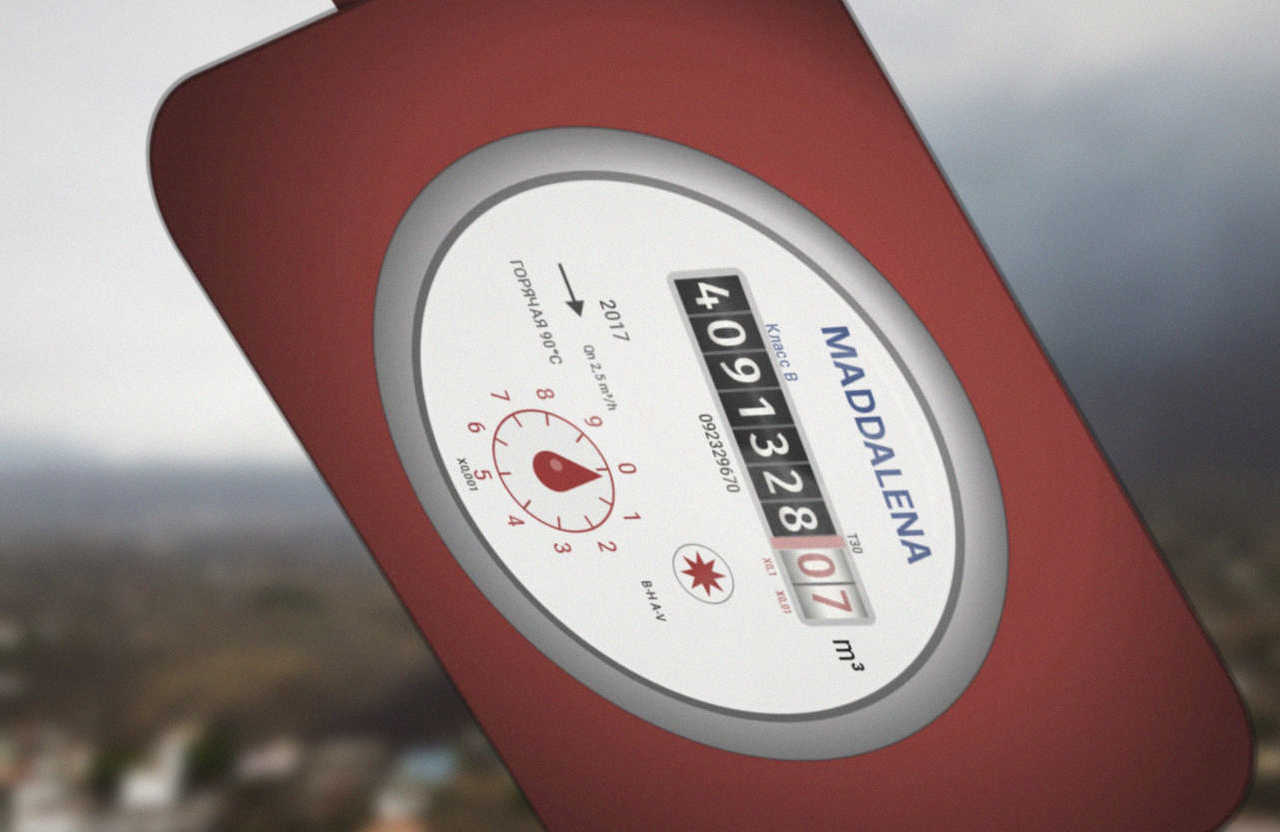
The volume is 4091328.070
